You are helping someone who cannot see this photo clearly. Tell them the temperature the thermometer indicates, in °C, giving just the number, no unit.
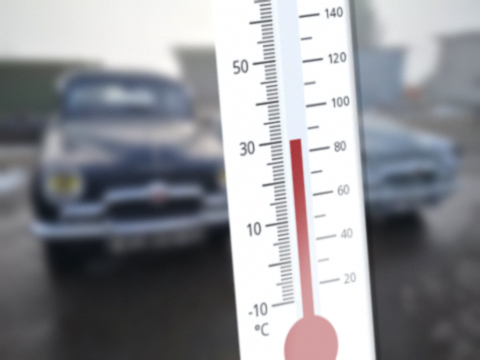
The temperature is 30
